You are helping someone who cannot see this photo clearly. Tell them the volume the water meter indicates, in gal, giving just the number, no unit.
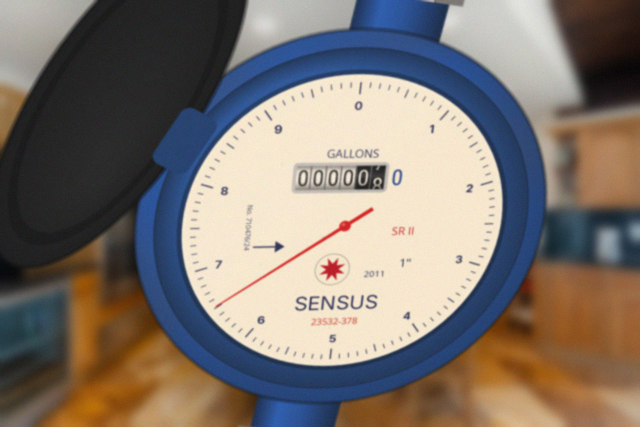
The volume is 76.5
